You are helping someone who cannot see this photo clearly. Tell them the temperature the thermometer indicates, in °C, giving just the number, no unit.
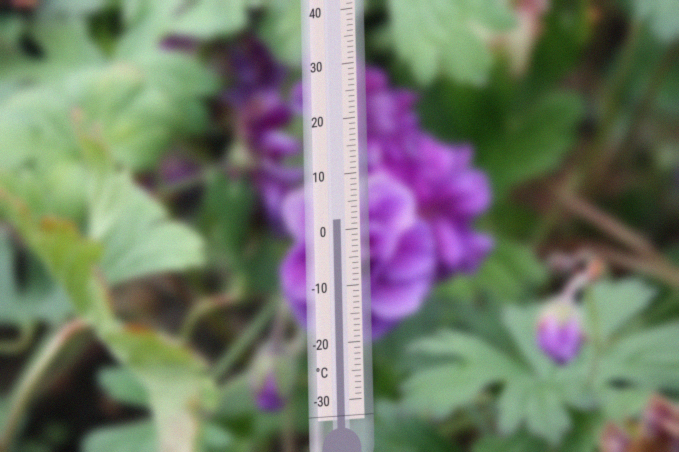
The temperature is 2
